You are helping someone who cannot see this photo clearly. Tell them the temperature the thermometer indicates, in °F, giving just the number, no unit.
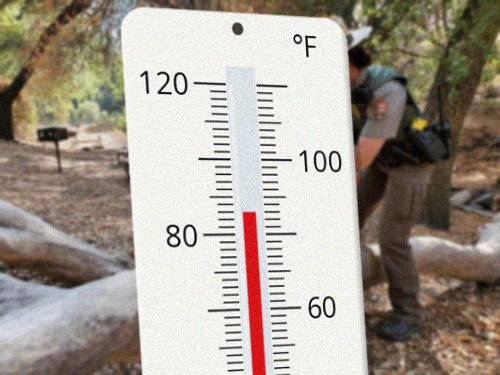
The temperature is 86
